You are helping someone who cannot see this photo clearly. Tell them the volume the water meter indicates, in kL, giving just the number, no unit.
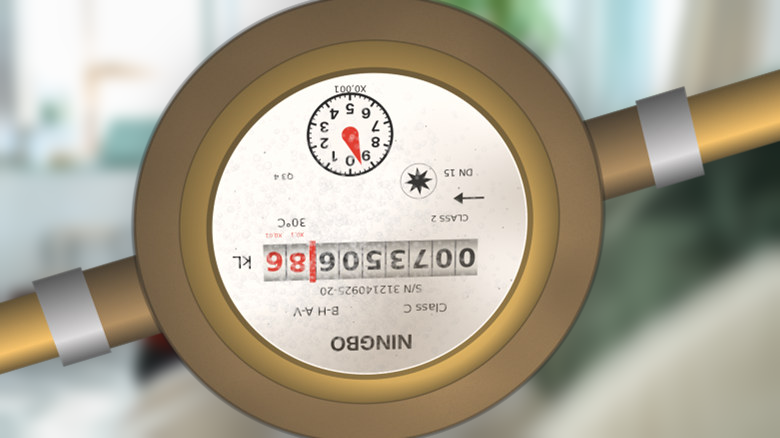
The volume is 73506.859
